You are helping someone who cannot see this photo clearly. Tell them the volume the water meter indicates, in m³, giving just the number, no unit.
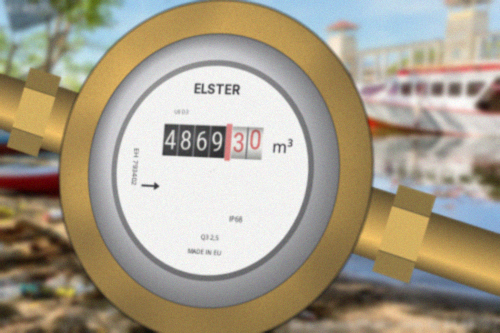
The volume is 4869.30
